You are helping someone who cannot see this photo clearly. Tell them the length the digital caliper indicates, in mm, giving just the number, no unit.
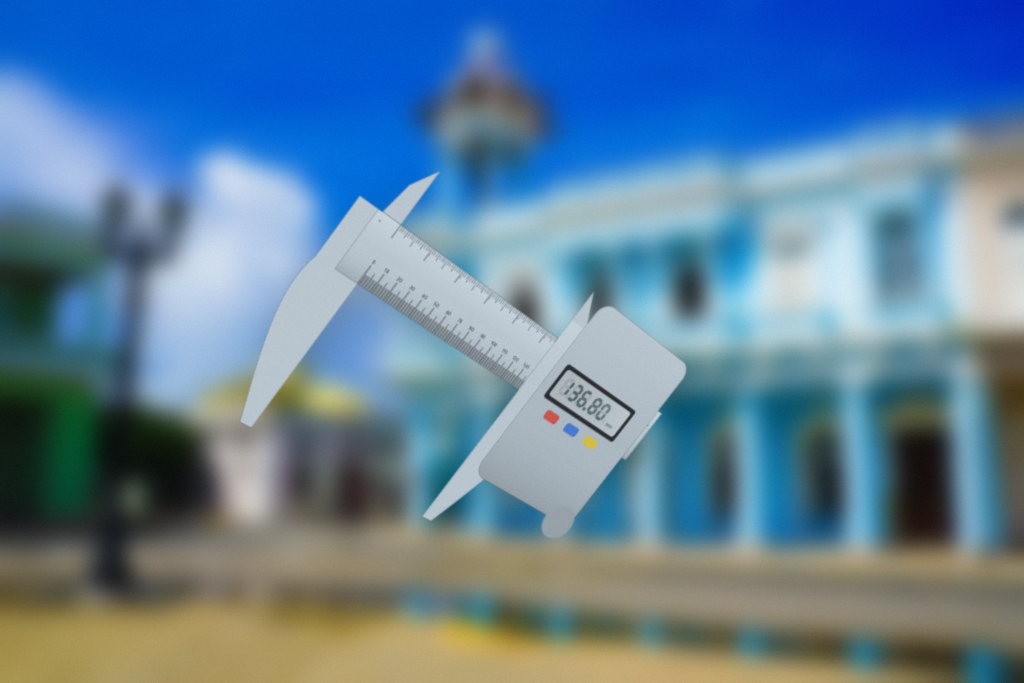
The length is 136.80
